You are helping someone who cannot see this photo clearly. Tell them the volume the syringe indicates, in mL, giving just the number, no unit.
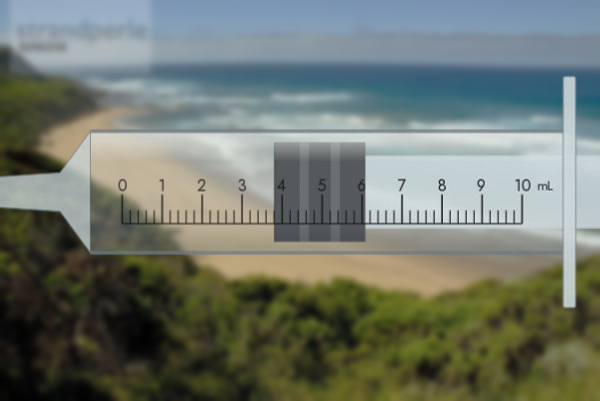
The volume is 3.8
